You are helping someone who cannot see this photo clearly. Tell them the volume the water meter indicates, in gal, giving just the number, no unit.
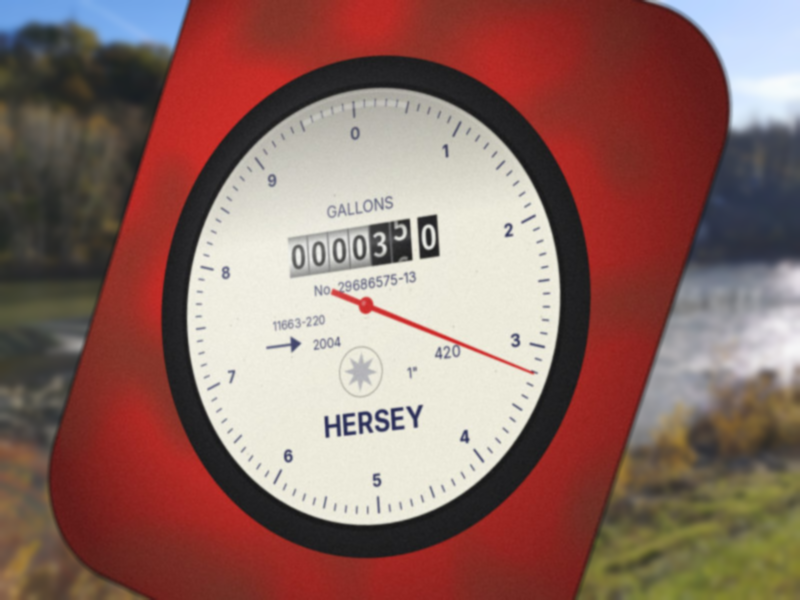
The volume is 353.2
